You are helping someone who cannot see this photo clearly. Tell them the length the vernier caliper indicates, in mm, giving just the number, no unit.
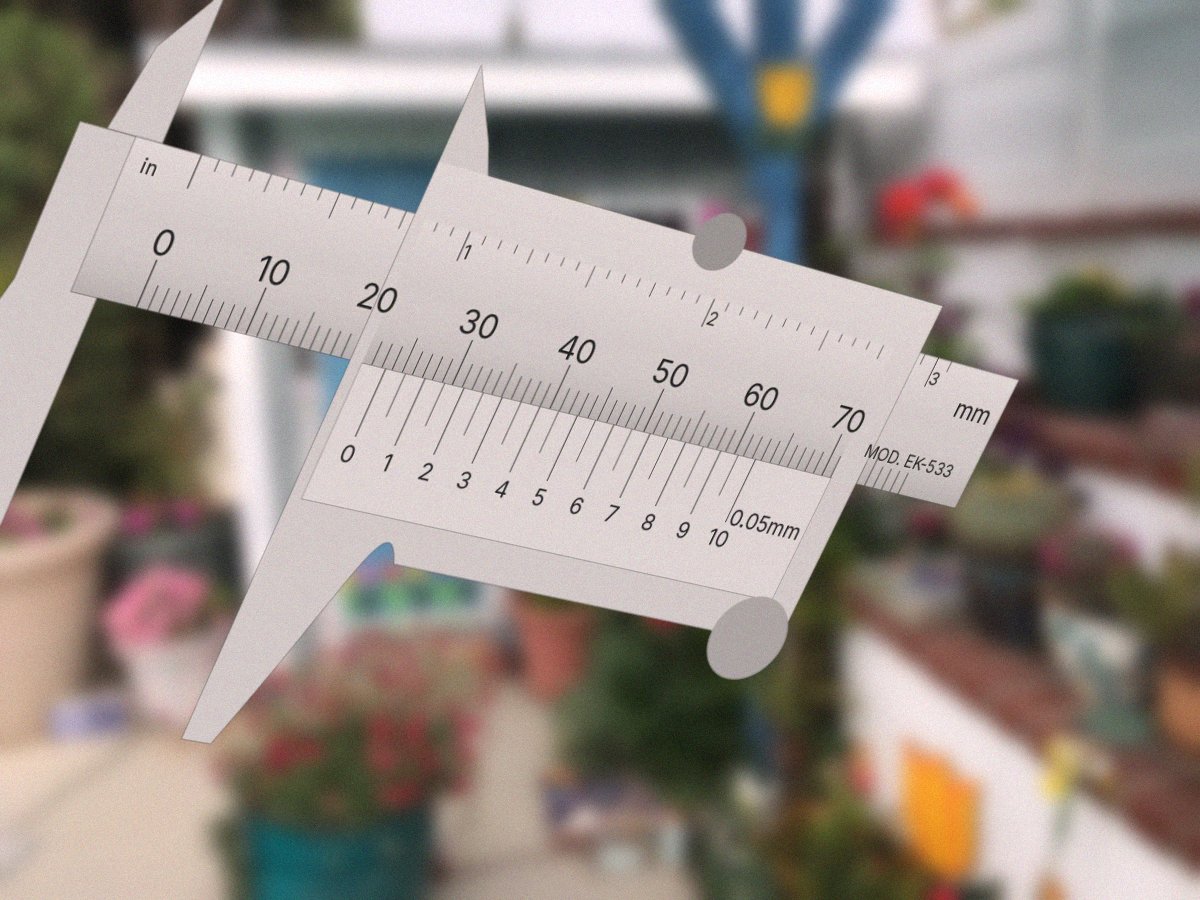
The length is 23.4
